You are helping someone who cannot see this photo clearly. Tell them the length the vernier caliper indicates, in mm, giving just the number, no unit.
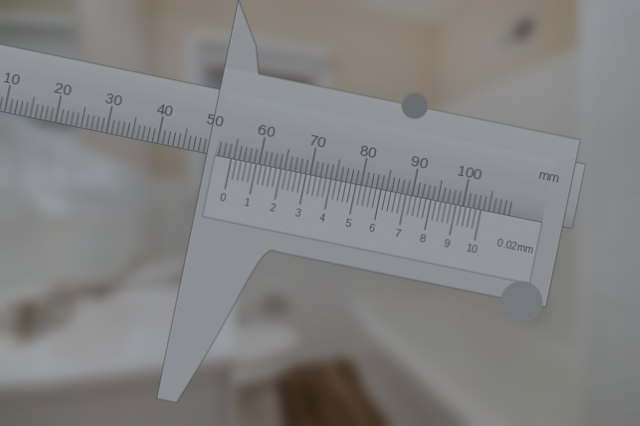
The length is 54.5
